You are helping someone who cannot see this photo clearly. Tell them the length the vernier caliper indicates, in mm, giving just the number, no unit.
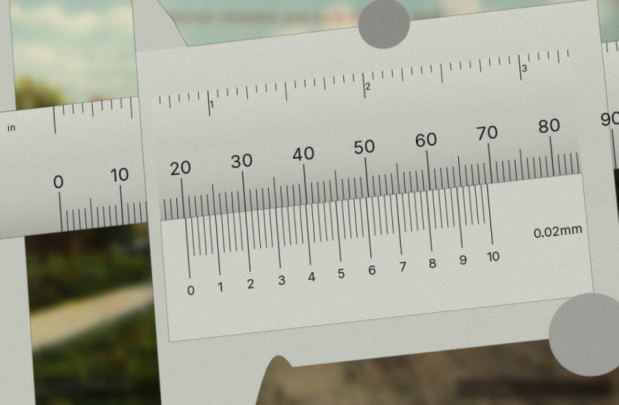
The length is 20.2
